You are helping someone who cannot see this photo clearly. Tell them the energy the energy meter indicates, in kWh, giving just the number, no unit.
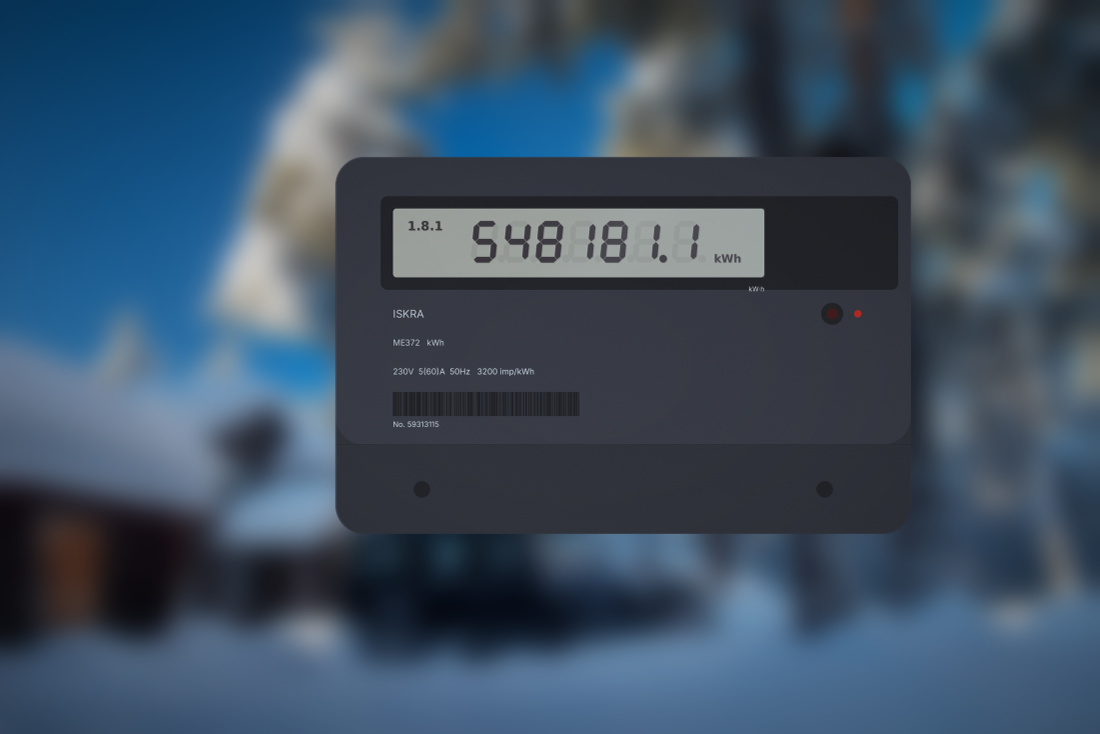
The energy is 548181.1
